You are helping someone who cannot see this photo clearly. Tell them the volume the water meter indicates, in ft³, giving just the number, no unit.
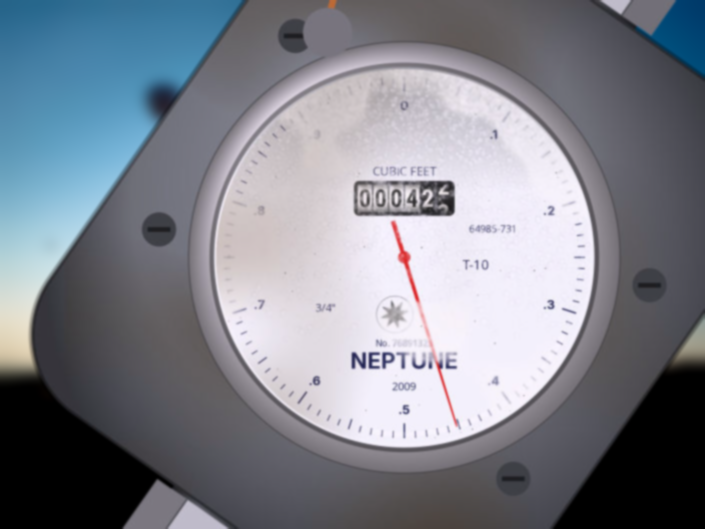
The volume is 422.45
